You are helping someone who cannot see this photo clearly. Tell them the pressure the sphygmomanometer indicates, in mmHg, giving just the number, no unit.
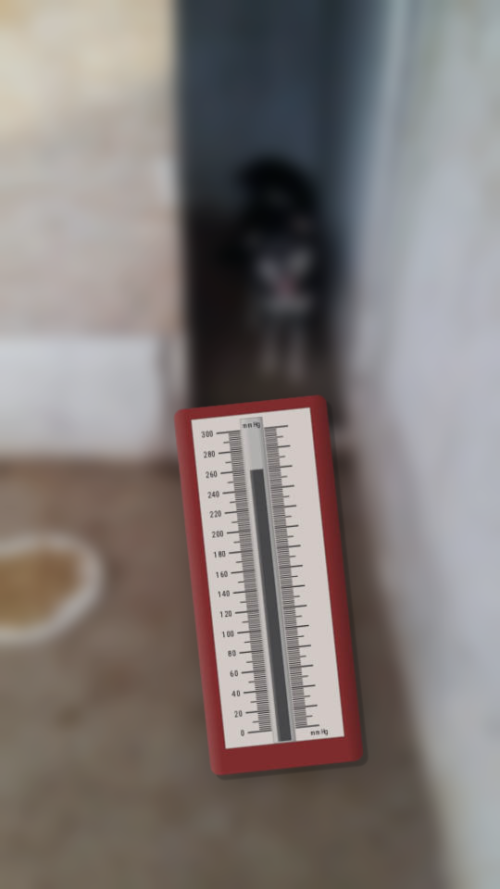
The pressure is 260
